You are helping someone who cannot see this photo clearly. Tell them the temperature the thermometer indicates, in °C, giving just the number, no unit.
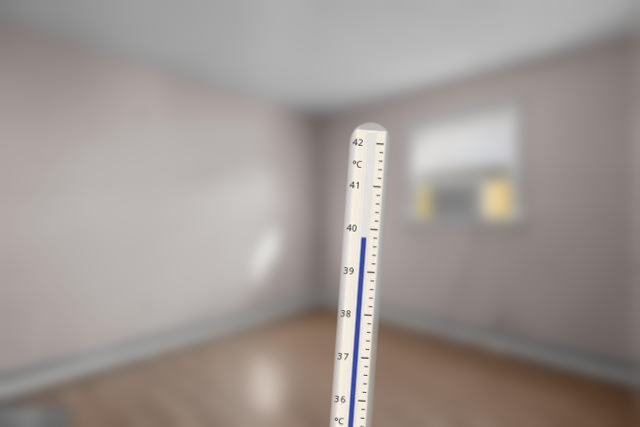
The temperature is 39.8
